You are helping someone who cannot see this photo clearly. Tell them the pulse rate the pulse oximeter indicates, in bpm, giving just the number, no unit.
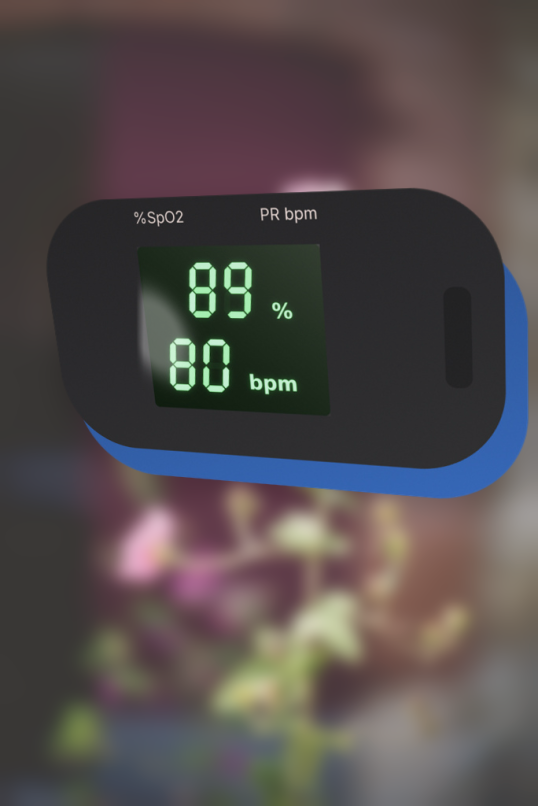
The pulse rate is 80
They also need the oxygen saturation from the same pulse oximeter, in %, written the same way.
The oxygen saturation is 89
